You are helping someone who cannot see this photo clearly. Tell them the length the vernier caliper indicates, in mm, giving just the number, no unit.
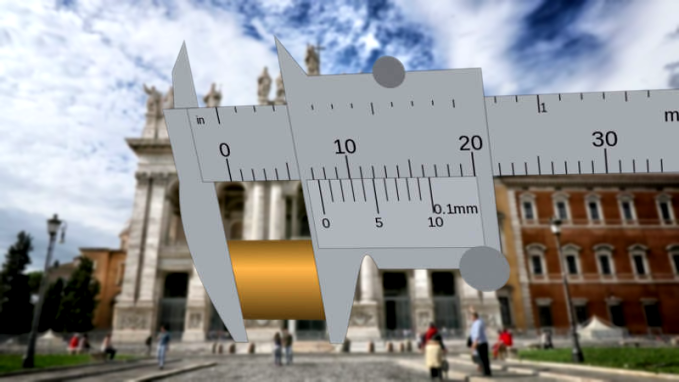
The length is 7.4
